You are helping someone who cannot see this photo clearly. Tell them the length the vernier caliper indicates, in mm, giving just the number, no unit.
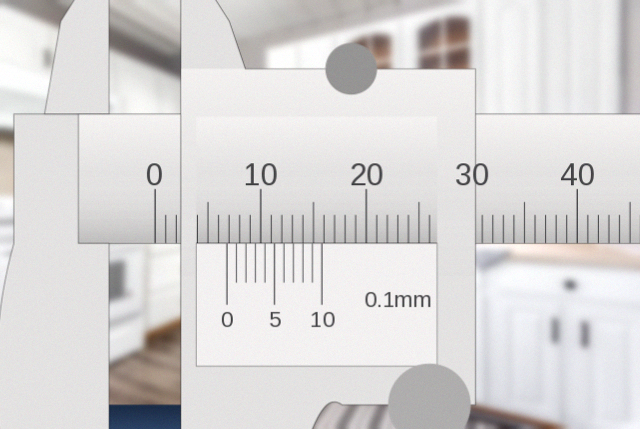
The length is 6.8
